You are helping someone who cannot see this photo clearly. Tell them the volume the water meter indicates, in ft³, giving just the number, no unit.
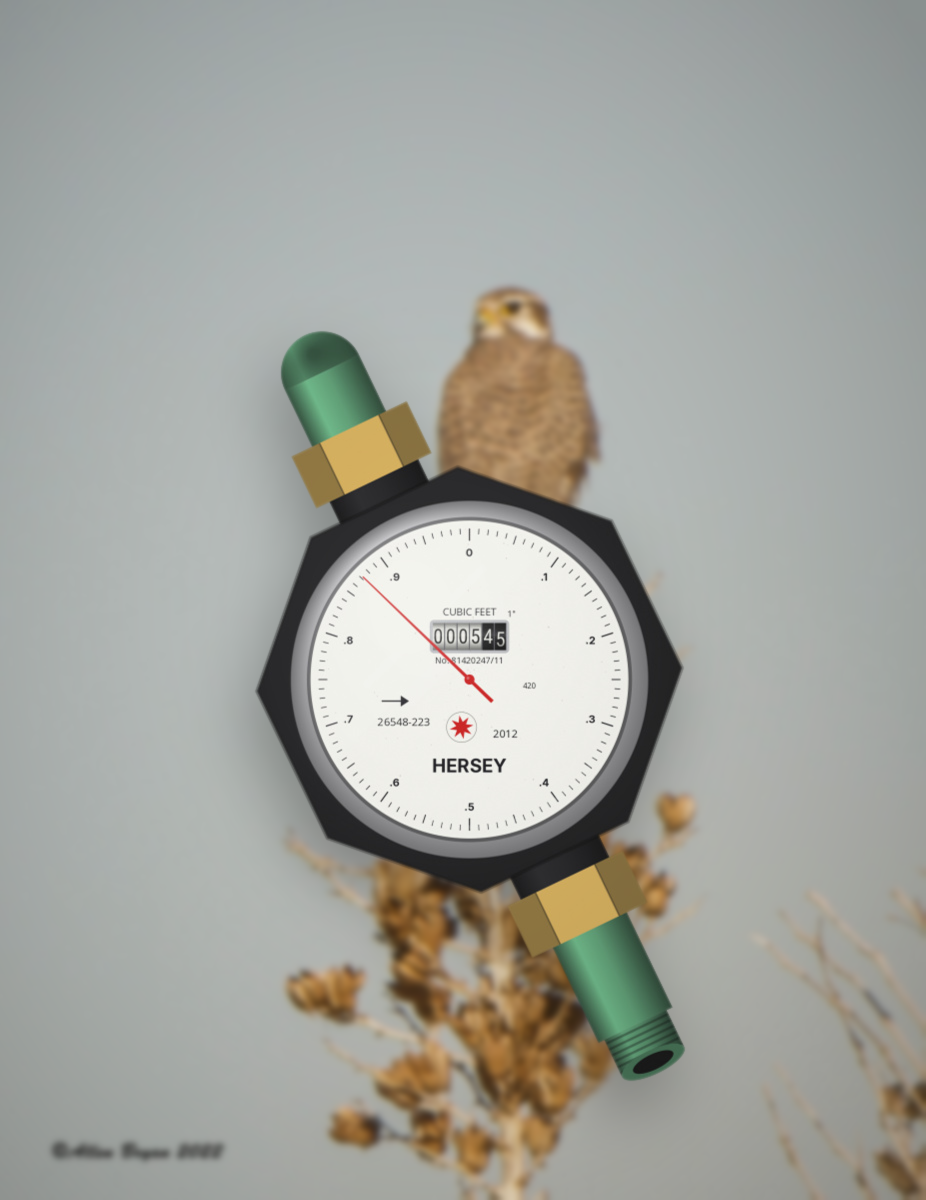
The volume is 544.87
